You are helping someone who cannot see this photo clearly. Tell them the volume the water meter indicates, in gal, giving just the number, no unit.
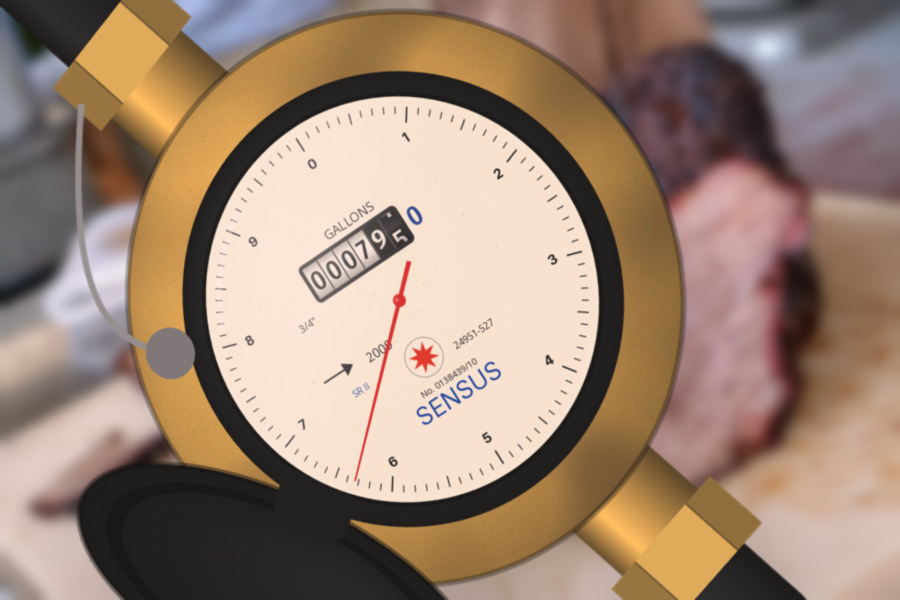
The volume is 7946.3
